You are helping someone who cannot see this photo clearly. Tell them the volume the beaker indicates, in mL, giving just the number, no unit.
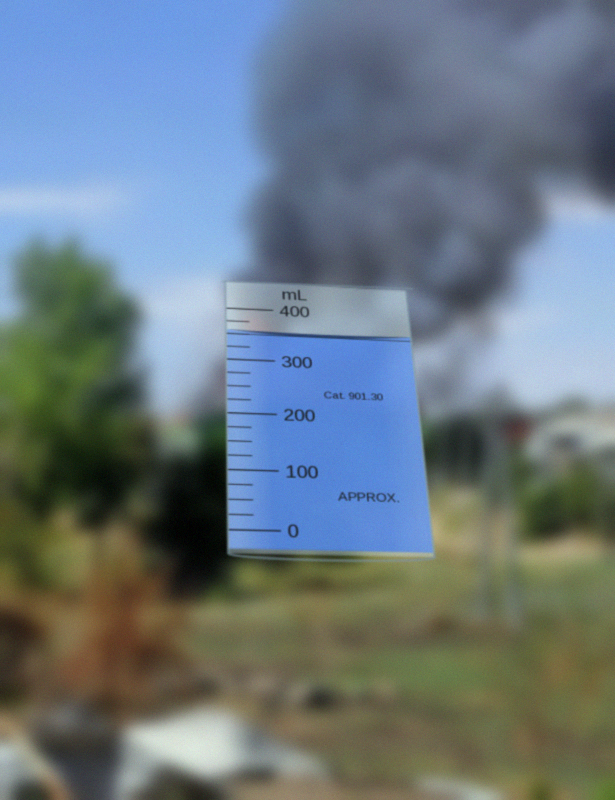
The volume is 350
